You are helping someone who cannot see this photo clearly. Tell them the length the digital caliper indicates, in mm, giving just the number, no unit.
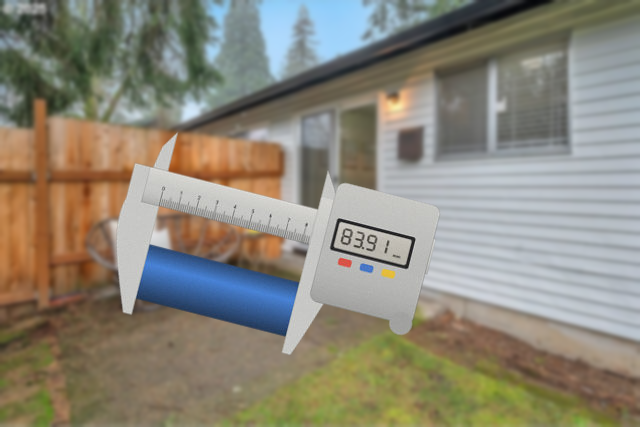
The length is 83.91
